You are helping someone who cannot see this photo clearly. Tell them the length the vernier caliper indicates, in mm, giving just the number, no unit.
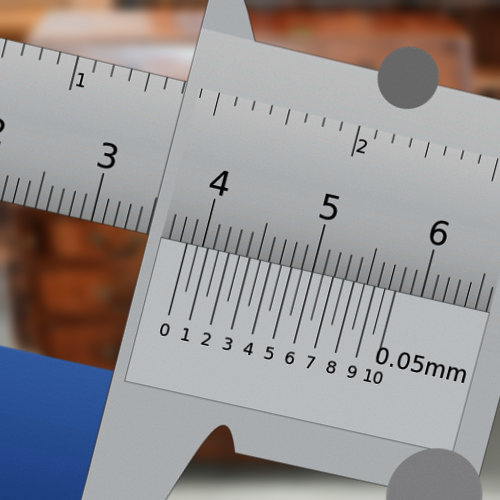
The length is 38.6
